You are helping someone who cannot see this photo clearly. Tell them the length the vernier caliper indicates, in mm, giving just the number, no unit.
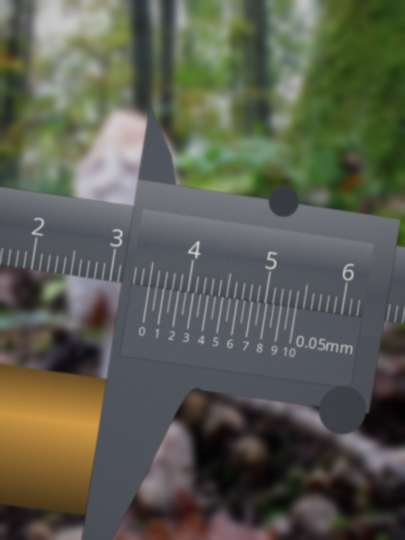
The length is 35.0
